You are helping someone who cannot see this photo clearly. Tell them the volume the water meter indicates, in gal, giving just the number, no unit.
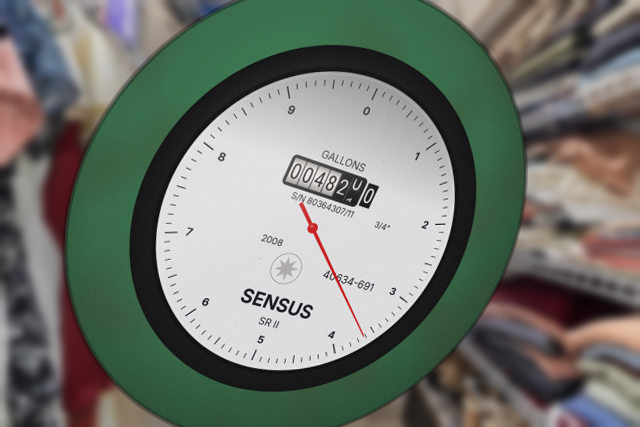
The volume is 48203.6
